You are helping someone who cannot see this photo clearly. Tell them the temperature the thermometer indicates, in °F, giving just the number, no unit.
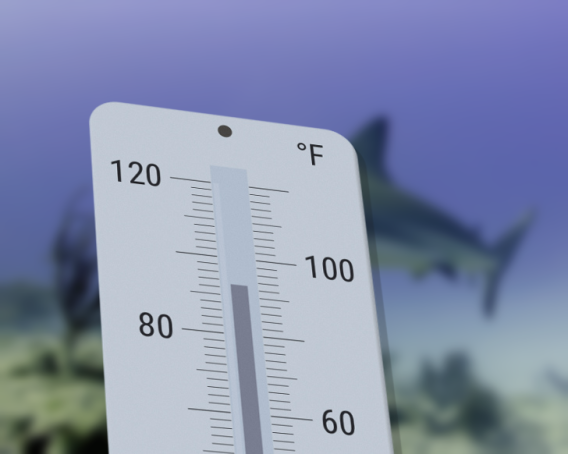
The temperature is 93
